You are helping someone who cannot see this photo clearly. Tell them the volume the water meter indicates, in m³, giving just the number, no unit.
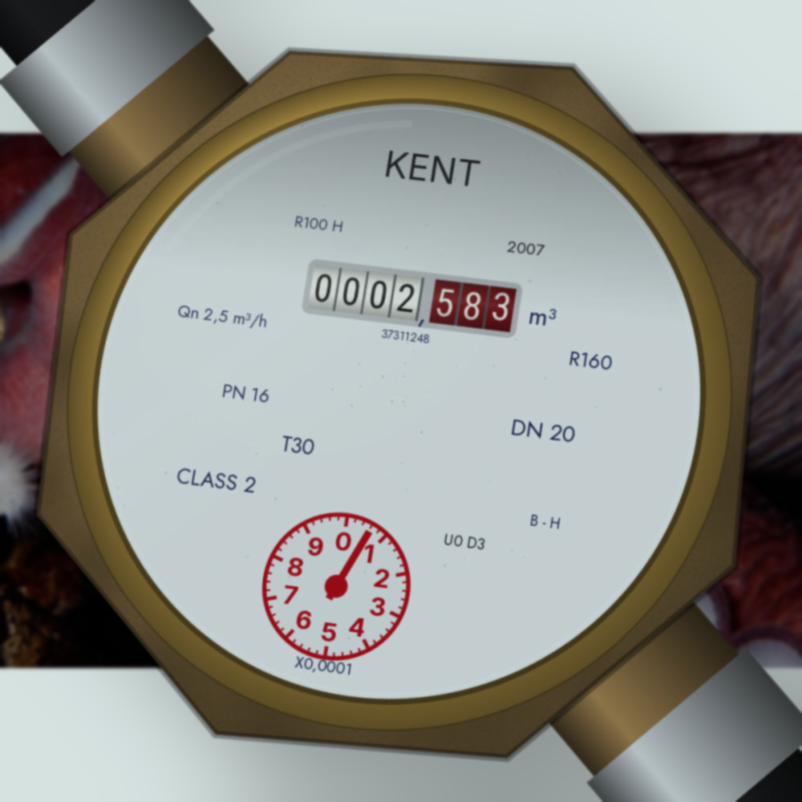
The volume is 2.5830
